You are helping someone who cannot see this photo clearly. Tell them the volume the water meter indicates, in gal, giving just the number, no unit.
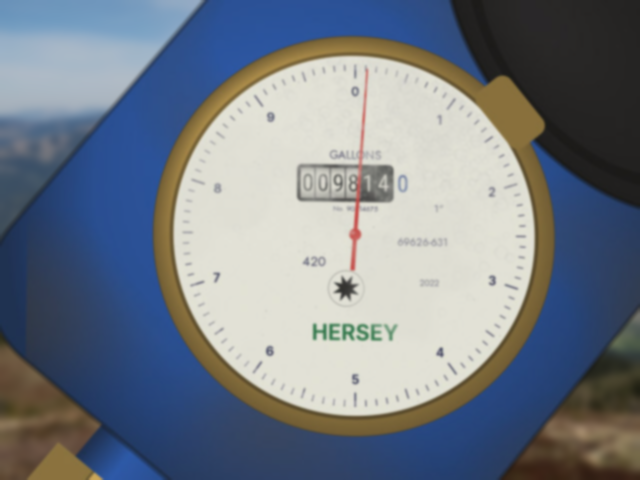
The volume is 98140.1
